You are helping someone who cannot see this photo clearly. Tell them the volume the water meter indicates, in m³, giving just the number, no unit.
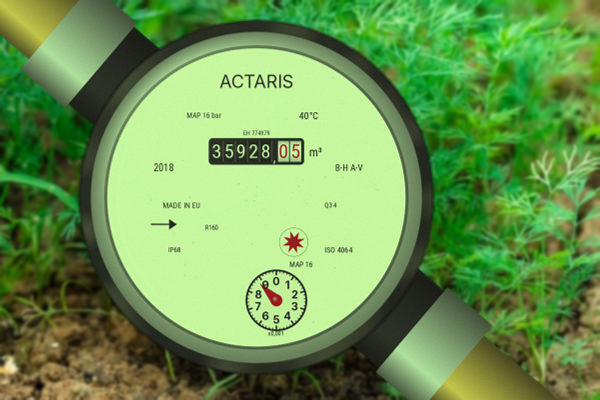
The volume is 35928.058
